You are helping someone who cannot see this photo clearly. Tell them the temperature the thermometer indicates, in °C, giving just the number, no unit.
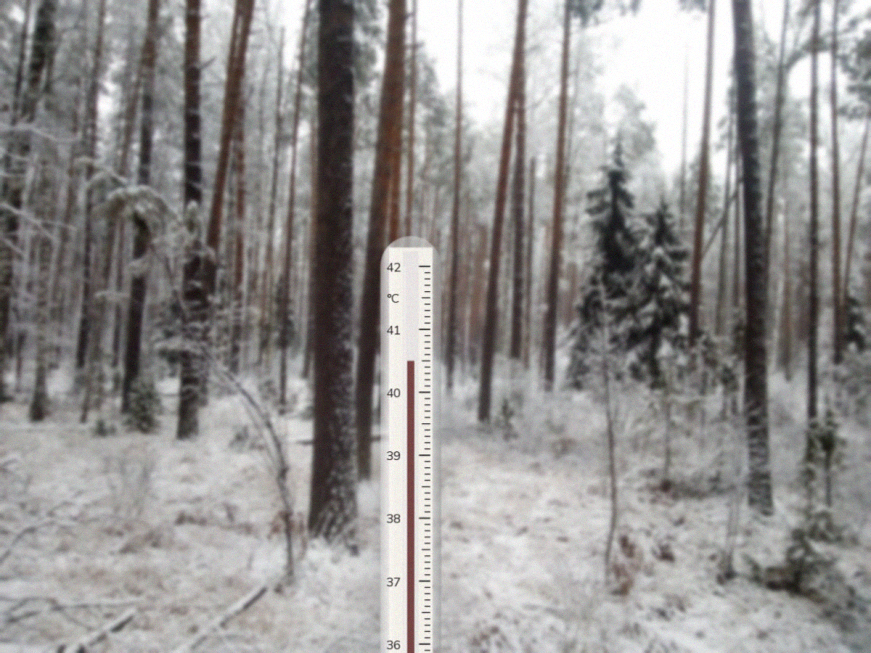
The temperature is 40.5
